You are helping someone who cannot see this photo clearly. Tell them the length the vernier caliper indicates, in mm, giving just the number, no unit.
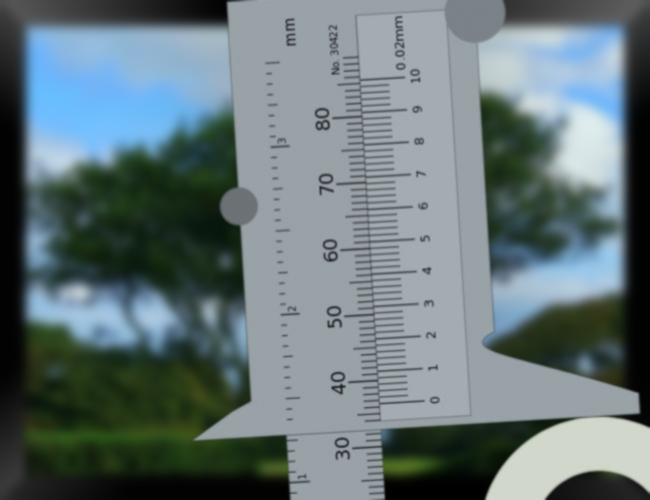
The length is 36.5
